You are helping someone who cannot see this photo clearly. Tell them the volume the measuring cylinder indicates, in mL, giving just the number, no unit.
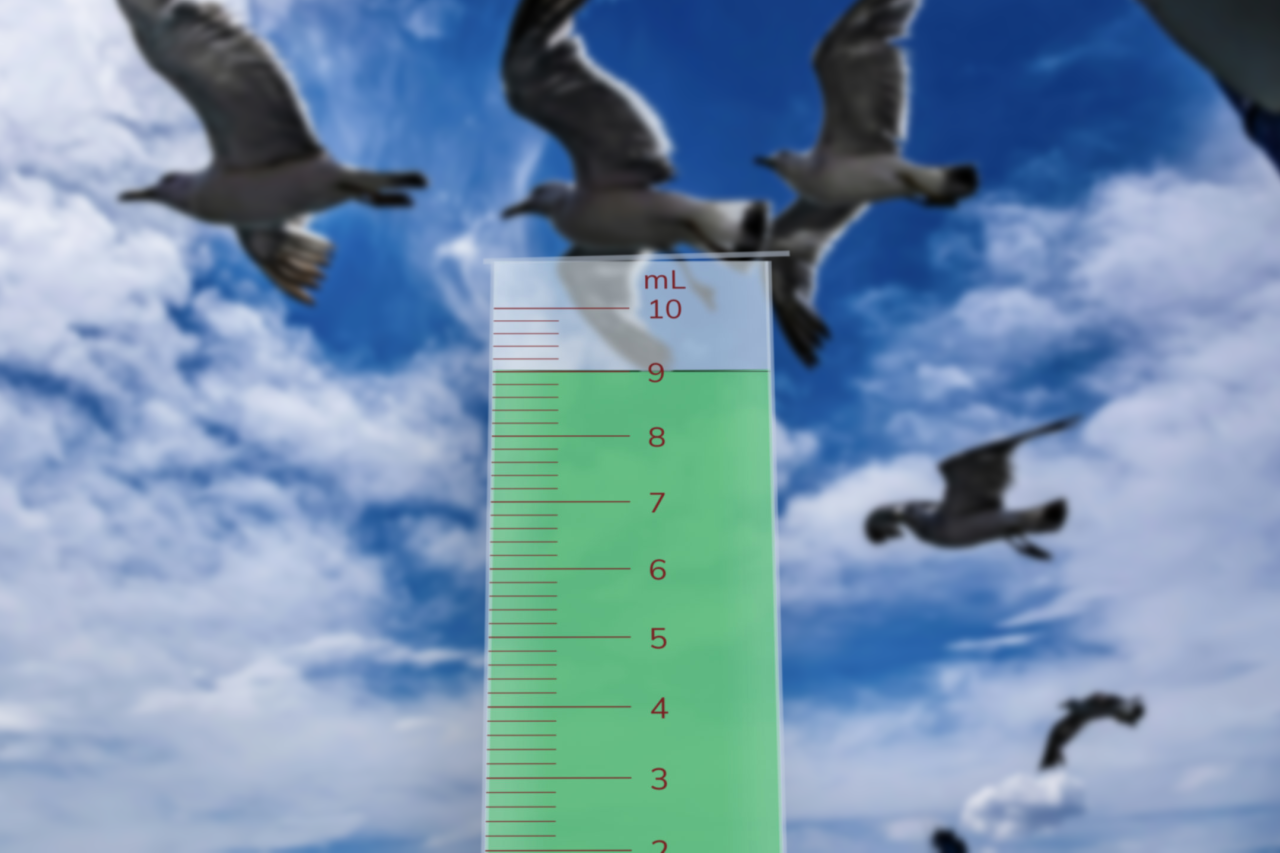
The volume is 9
